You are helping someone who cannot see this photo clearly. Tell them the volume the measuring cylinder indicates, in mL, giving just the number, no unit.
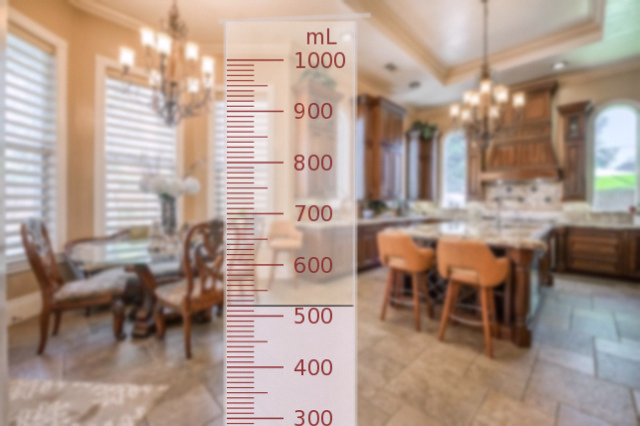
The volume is 520
